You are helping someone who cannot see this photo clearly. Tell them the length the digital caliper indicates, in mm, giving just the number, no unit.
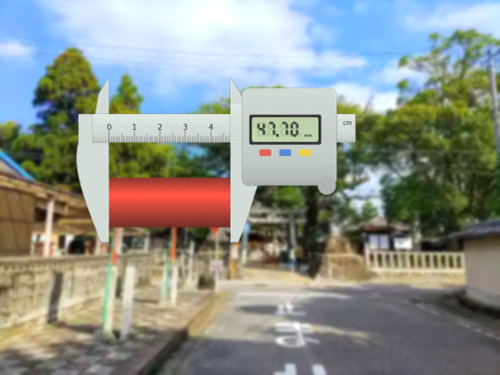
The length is 47.70
